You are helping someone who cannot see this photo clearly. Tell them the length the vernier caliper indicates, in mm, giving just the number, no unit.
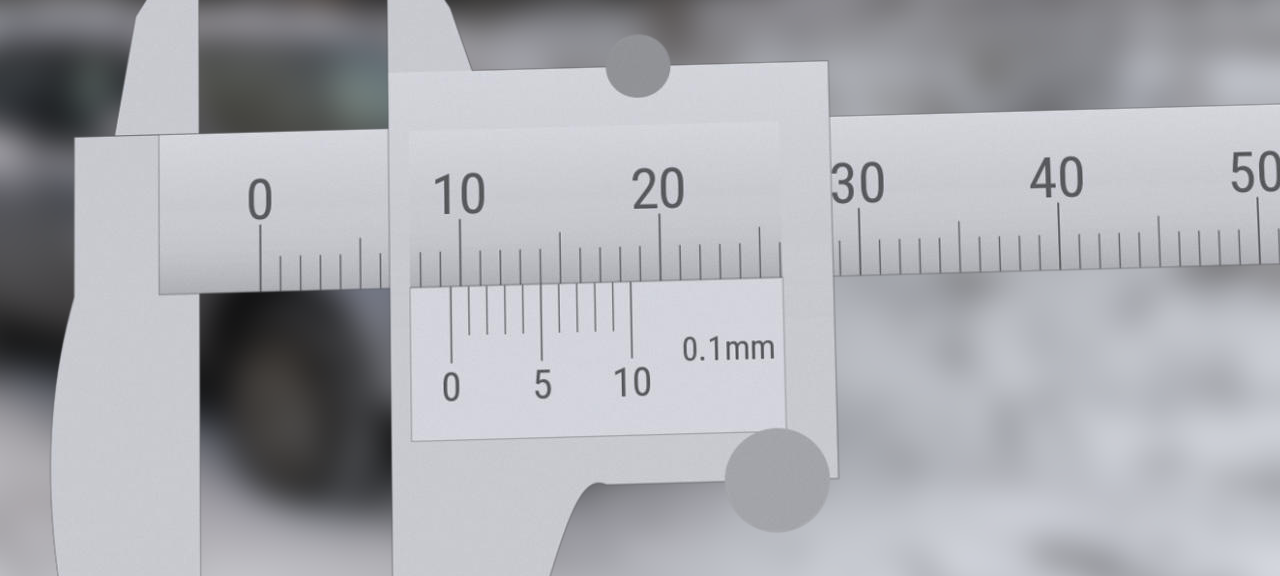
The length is 9.5
